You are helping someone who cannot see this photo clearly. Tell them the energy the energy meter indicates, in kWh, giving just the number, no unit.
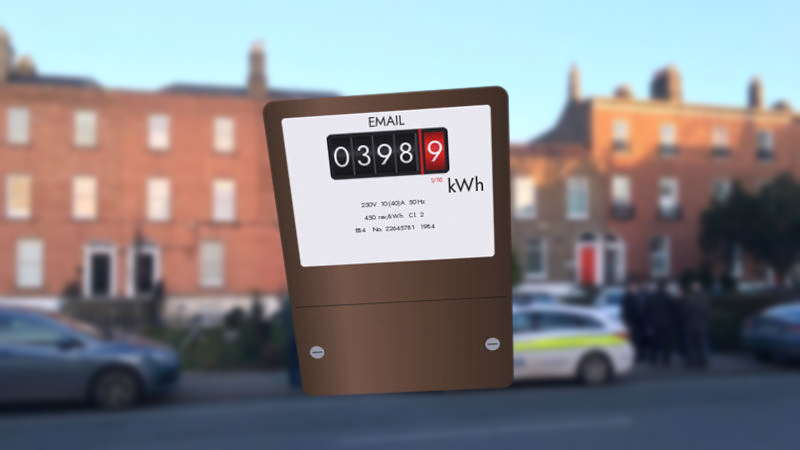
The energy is 398.9
